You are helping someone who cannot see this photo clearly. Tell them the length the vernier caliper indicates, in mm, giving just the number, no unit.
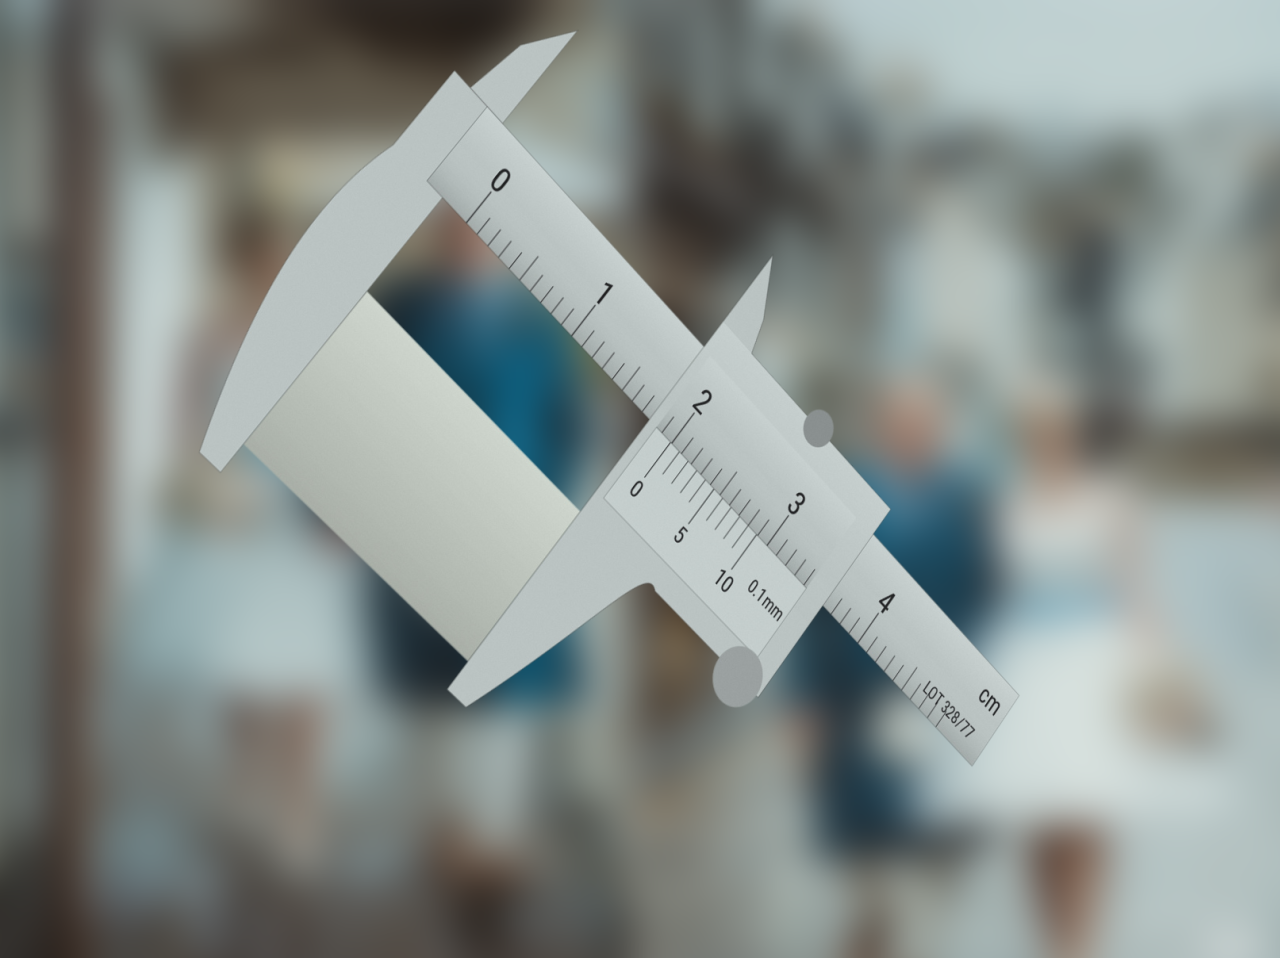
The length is 19.9
